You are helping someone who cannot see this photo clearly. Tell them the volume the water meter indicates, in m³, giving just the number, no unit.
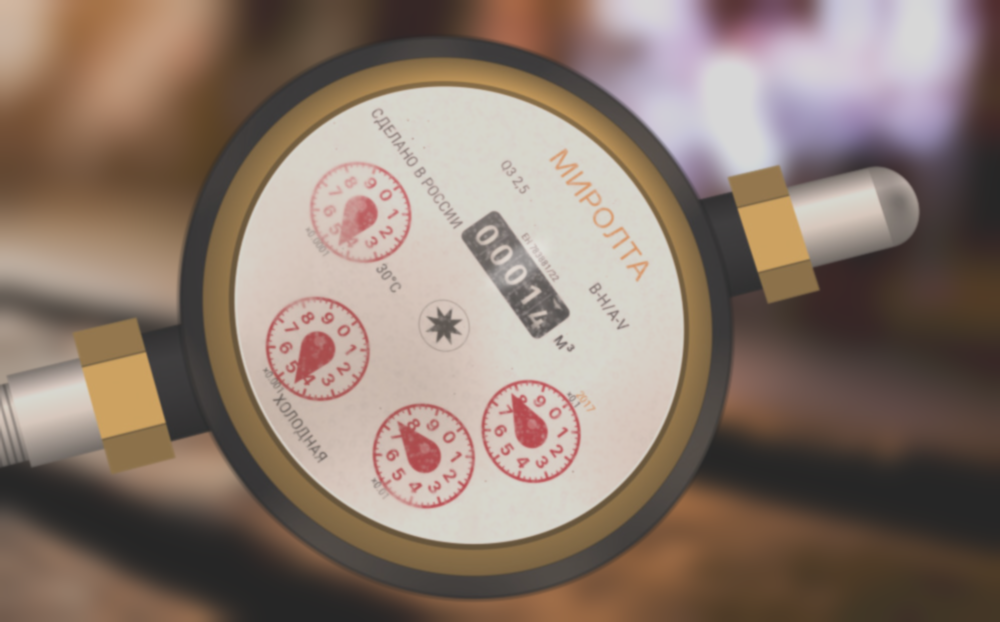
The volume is 13.7744
